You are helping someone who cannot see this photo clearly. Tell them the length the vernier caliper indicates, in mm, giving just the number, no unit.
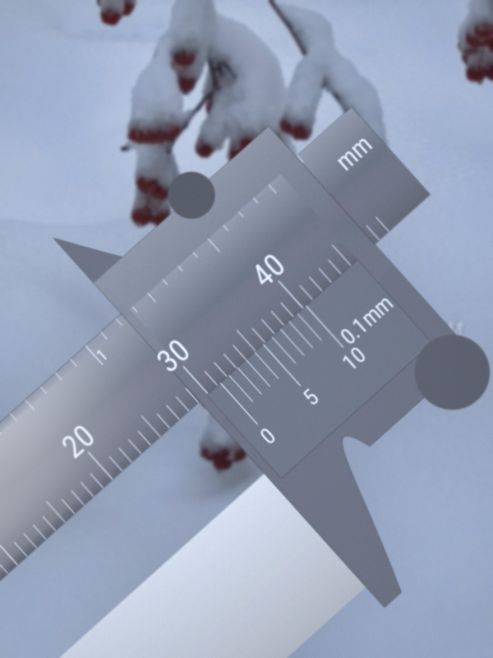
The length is 31.3
